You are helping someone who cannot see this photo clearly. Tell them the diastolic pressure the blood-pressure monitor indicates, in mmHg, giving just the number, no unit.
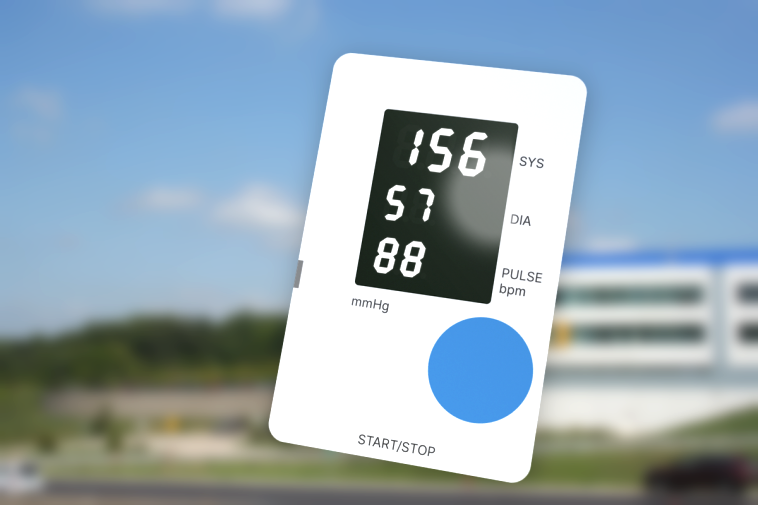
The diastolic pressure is 57
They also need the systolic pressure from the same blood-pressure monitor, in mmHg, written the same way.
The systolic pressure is 156
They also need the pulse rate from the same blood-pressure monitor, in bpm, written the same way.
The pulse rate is 88
